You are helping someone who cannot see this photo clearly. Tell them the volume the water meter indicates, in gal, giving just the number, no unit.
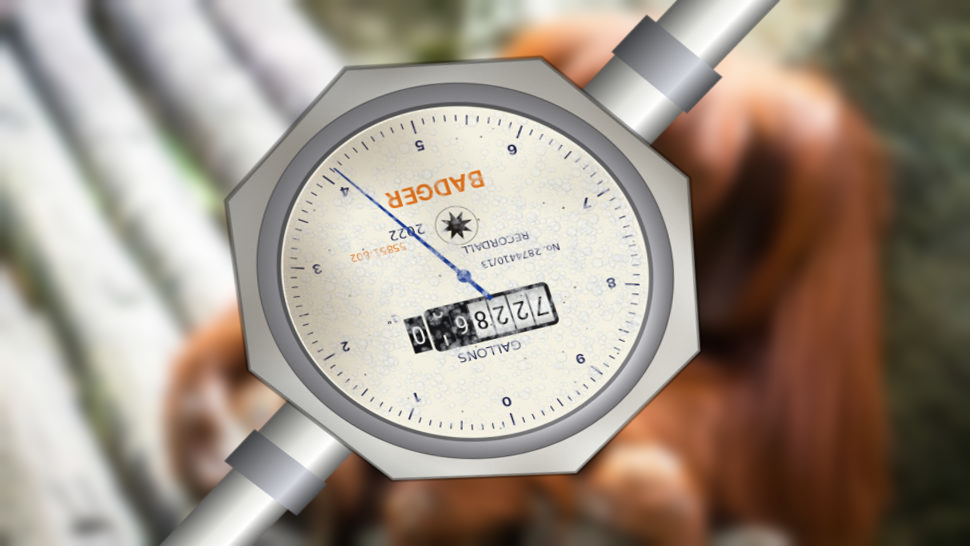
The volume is 7228614.1
